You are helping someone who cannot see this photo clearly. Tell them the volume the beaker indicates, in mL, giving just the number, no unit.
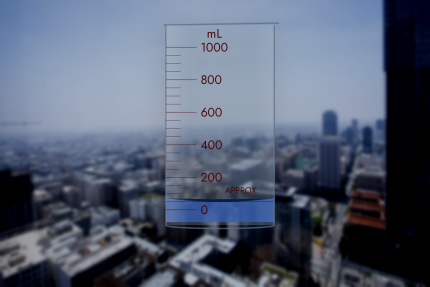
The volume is 50
